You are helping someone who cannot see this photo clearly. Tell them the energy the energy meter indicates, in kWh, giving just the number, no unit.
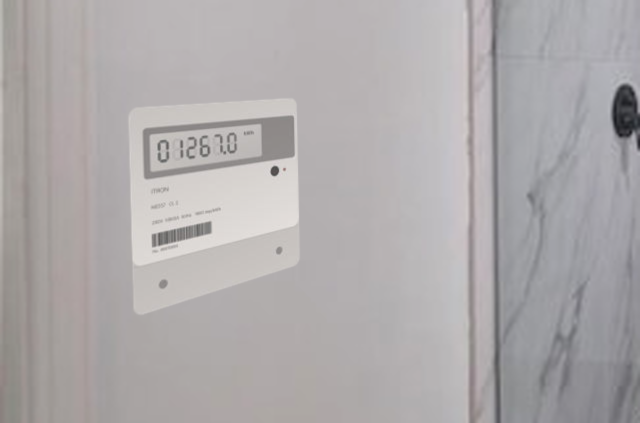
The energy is 1267.0
